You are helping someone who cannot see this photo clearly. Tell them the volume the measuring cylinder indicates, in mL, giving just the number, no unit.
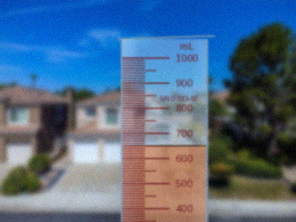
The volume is 650
